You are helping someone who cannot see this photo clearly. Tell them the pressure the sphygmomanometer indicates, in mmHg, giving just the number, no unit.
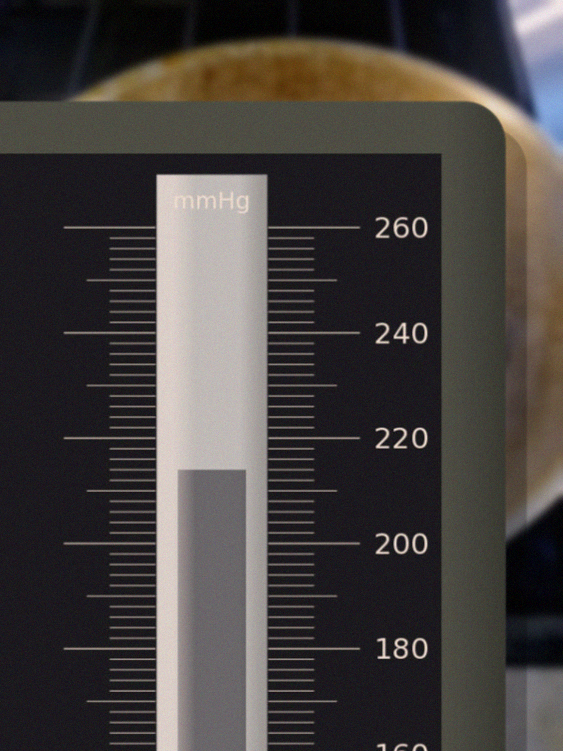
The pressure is 214
